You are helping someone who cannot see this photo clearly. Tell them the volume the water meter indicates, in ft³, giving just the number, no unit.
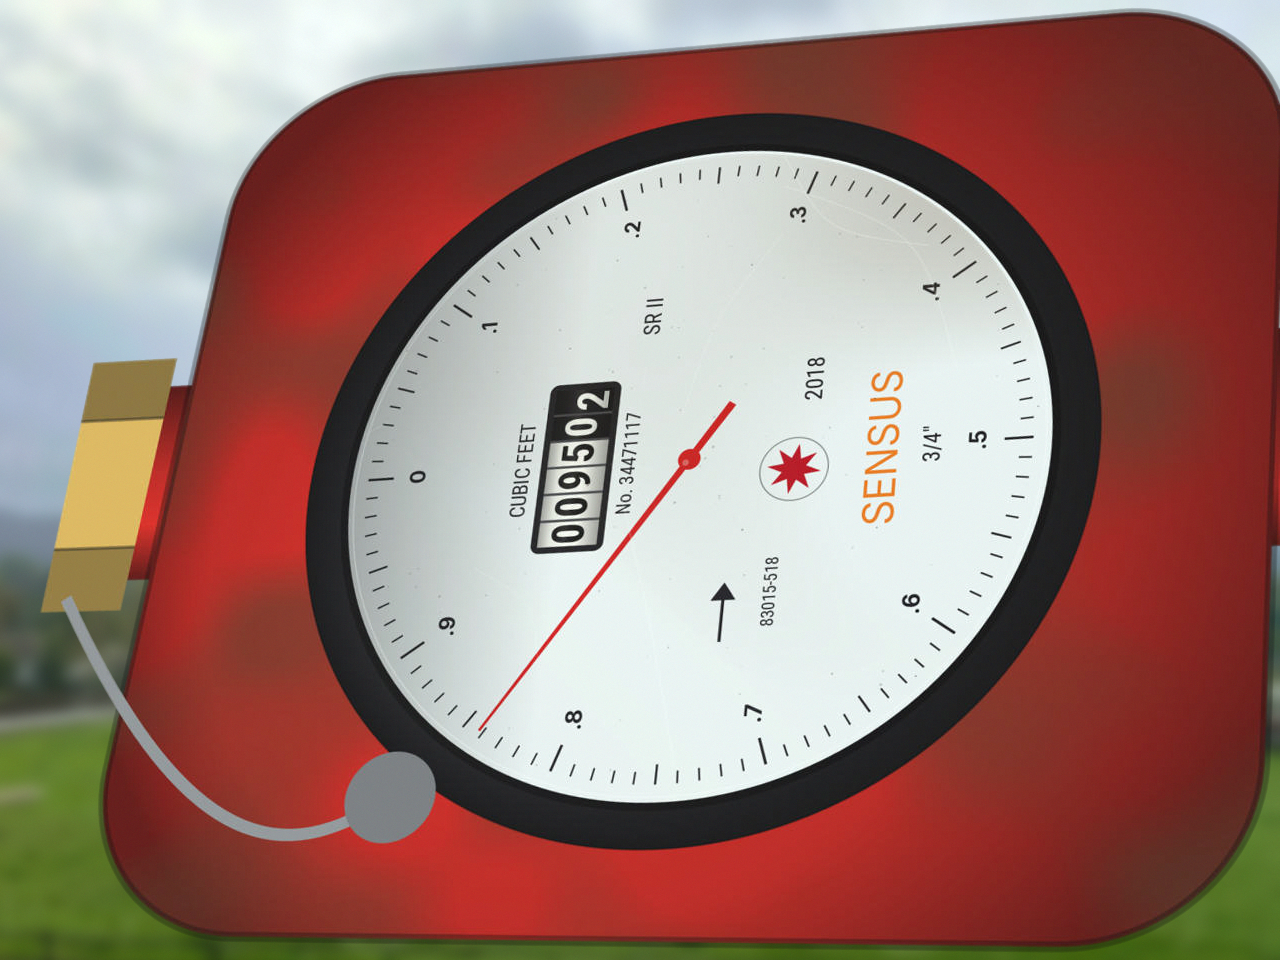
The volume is 9501.84
